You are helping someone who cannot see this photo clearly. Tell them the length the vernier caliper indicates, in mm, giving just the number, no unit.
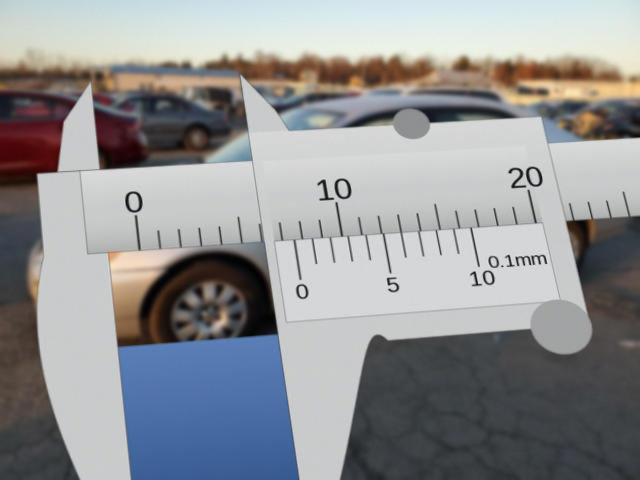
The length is 7.6
